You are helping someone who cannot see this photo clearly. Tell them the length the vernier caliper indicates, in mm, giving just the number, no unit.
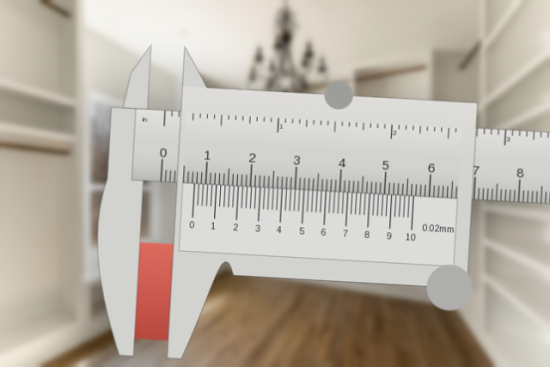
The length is 7.5
